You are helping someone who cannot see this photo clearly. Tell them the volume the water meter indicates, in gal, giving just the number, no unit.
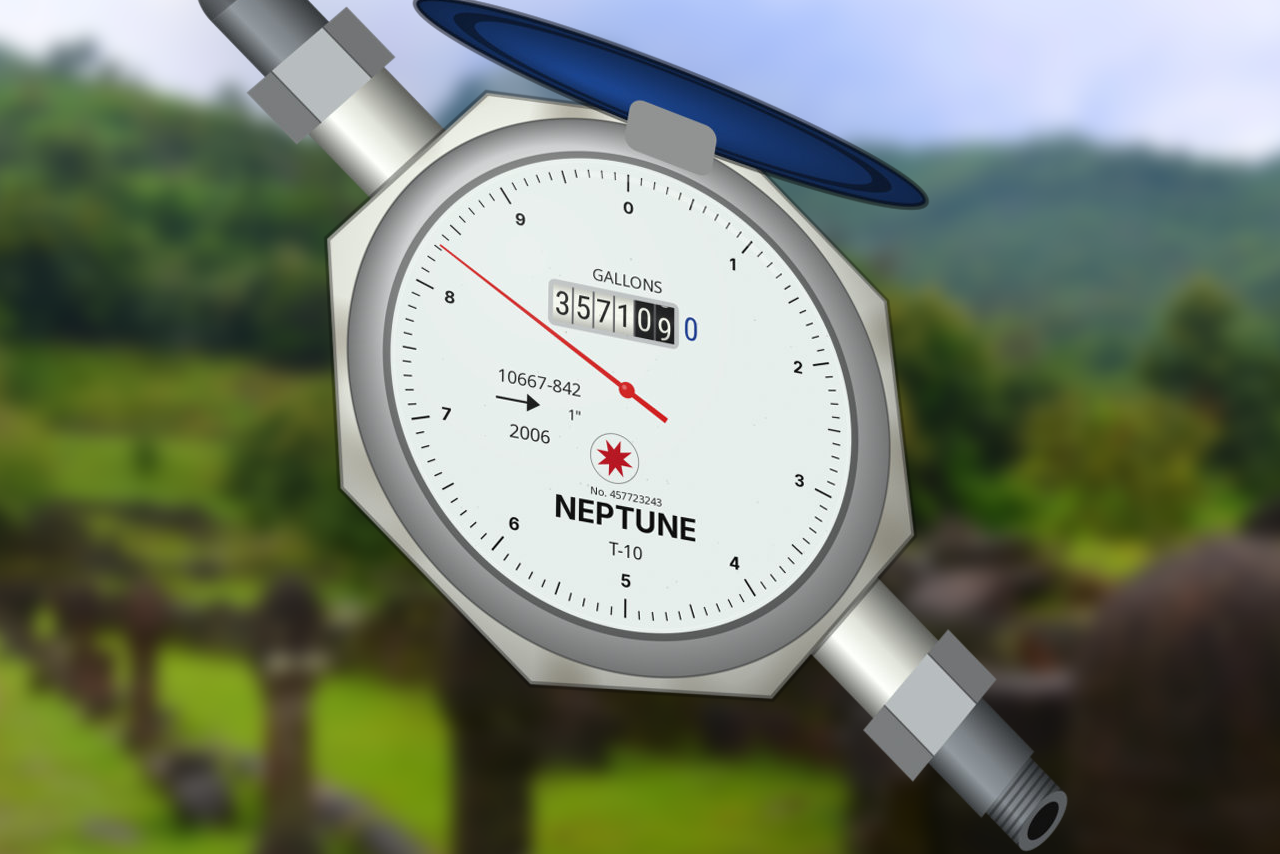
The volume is 3571088.3
